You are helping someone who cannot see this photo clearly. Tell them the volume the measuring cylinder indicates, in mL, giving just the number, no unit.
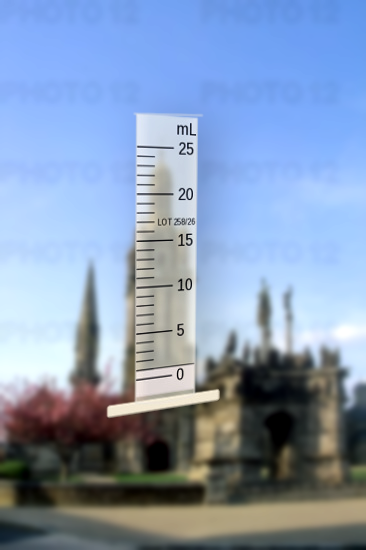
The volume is 1
